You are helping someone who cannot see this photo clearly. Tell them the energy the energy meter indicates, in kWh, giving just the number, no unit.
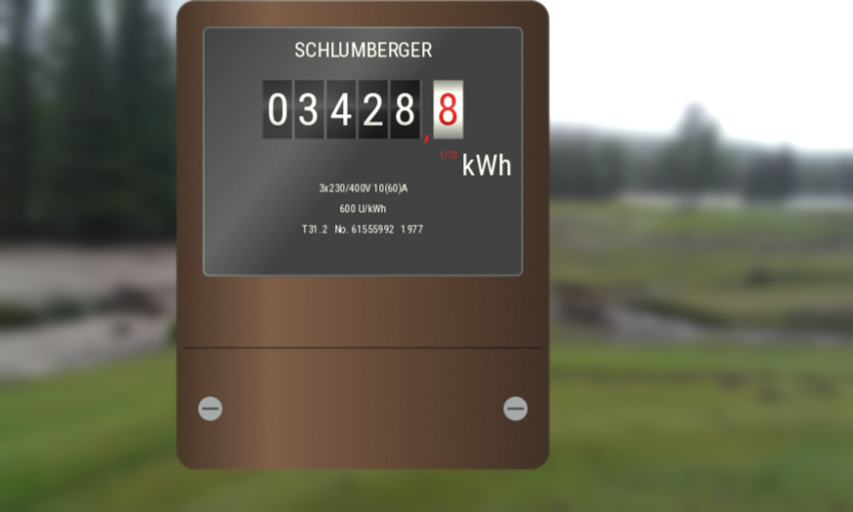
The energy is 3428.8
